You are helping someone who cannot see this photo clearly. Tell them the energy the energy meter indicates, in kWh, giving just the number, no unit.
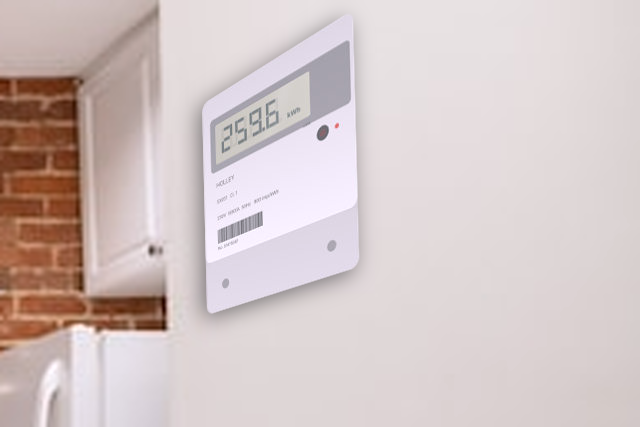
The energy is 259.6
